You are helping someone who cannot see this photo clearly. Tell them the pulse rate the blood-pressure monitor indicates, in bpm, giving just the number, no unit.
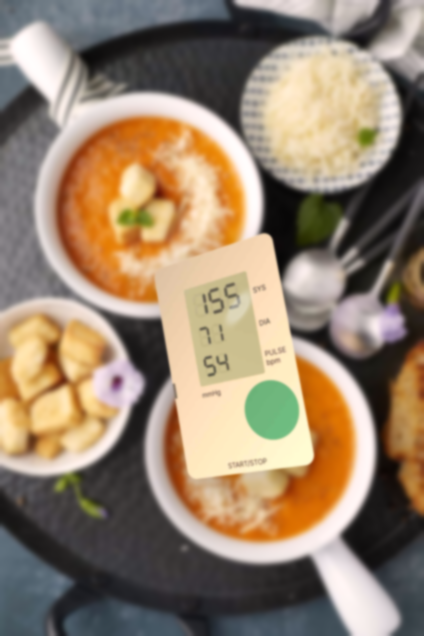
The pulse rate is 54
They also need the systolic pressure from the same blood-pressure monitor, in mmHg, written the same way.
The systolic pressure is 155
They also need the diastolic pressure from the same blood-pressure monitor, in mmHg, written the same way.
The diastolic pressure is 71
